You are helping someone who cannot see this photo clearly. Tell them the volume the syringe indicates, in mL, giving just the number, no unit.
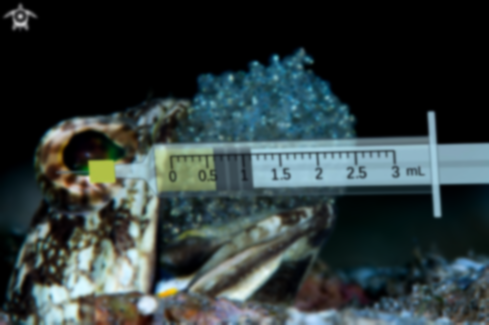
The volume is 0.6
